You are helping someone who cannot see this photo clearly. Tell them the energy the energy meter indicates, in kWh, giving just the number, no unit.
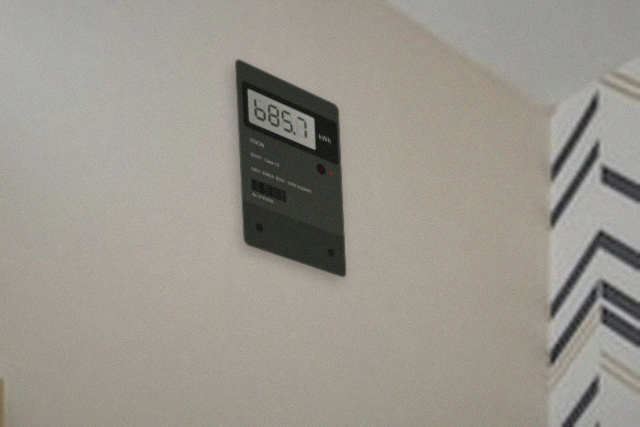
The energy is 685.7
